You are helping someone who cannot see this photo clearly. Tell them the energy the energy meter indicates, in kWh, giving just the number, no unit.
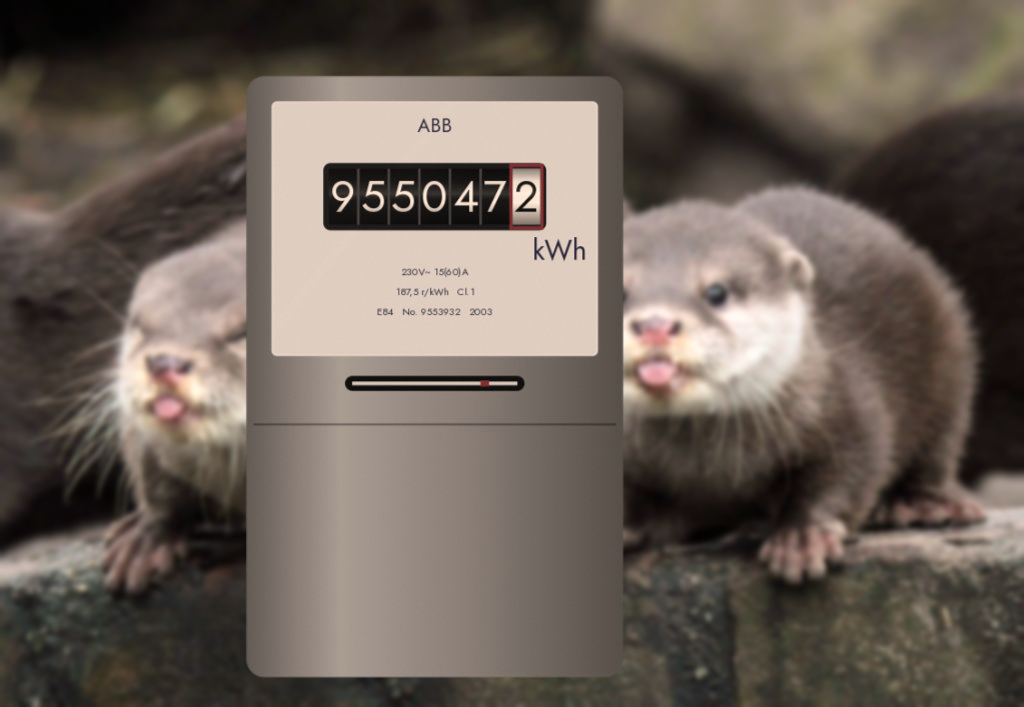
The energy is 955047.2
